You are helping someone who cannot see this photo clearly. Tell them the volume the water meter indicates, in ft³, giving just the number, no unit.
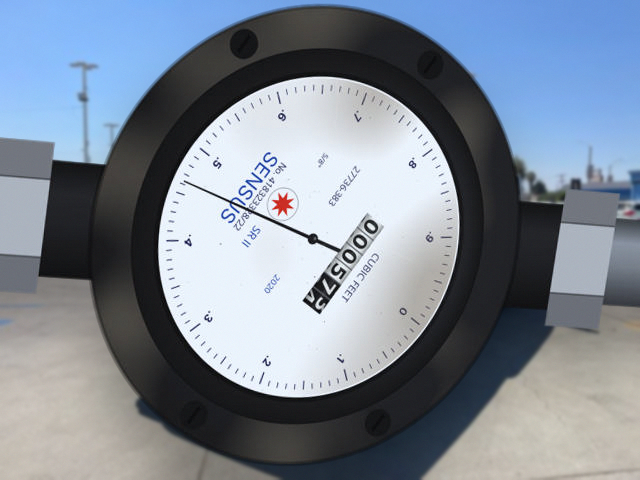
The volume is 573.46
